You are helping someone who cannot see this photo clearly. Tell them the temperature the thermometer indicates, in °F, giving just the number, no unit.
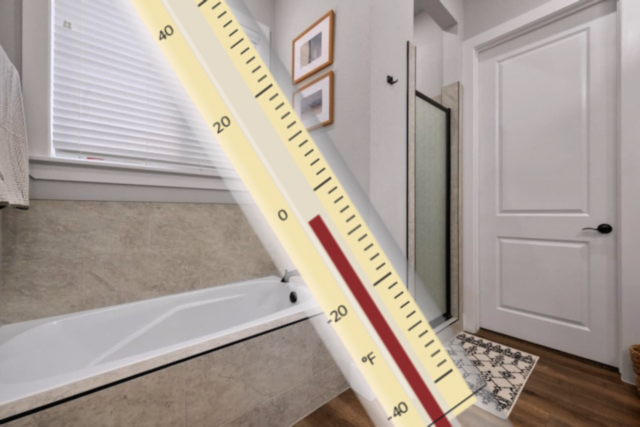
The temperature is -4
